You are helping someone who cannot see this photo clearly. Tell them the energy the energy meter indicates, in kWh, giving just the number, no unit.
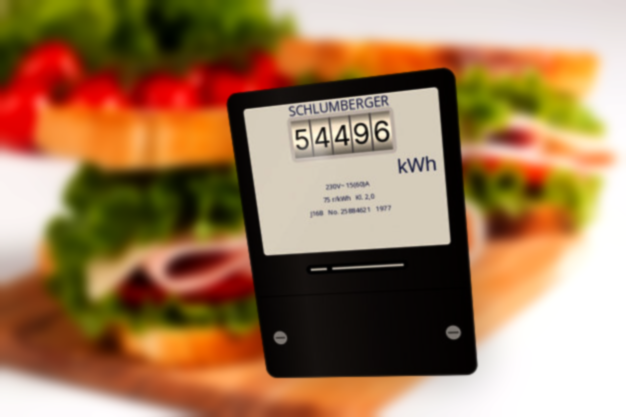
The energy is 54496
